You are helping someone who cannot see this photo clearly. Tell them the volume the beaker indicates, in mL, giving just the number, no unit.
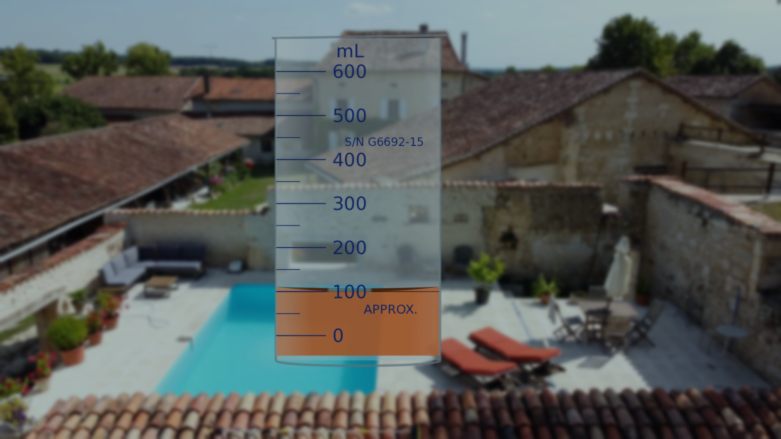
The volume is 100
